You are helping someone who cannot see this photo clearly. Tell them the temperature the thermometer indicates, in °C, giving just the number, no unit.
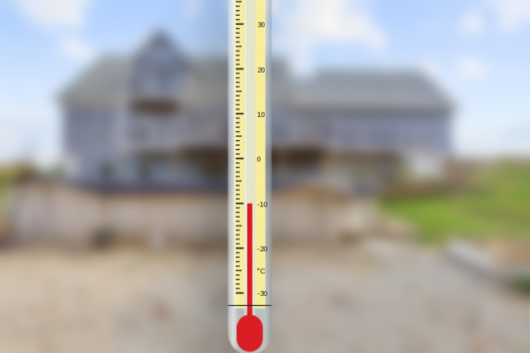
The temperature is -10
